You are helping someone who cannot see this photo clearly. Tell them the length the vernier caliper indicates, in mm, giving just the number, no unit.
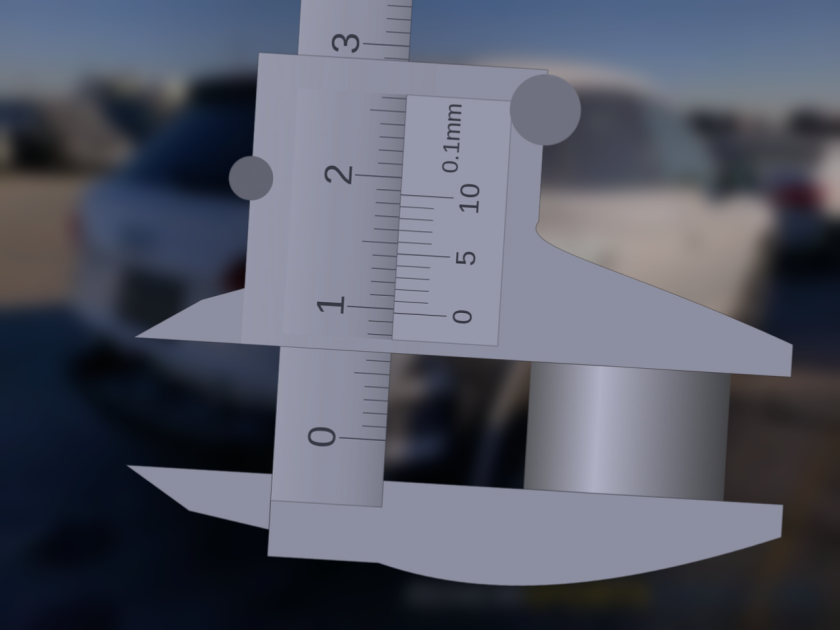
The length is 9.7
